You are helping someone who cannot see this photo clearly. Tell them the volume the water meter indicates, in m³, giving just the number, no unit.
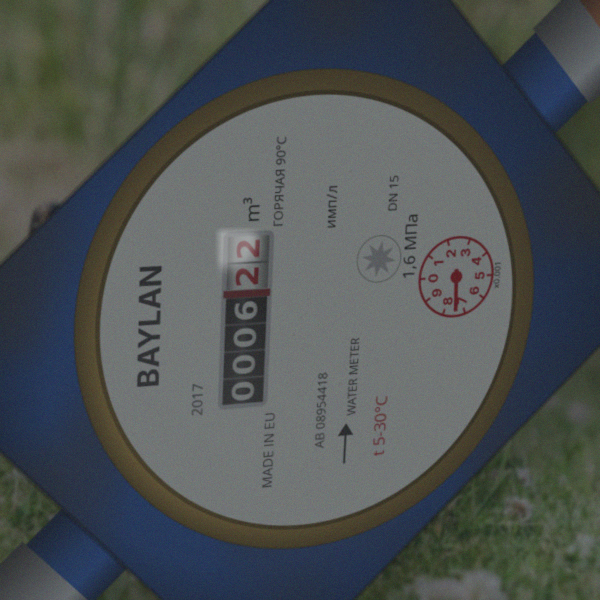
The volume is 6.227
